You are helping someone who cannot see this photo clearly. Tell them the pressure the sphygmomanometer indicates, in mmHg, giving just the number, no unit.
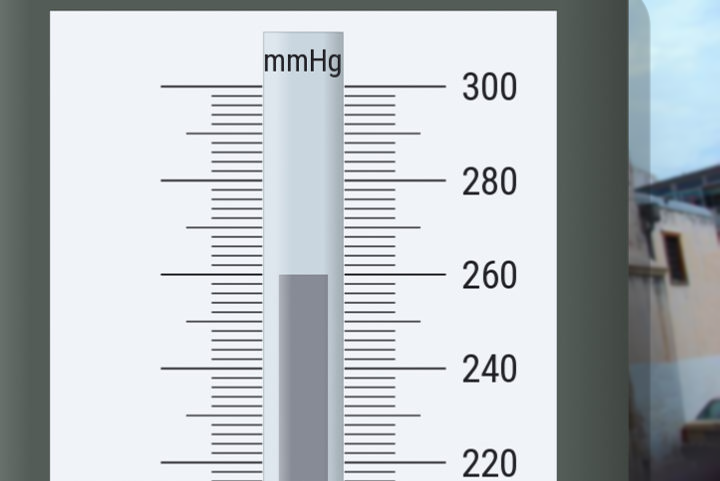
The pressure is 260
